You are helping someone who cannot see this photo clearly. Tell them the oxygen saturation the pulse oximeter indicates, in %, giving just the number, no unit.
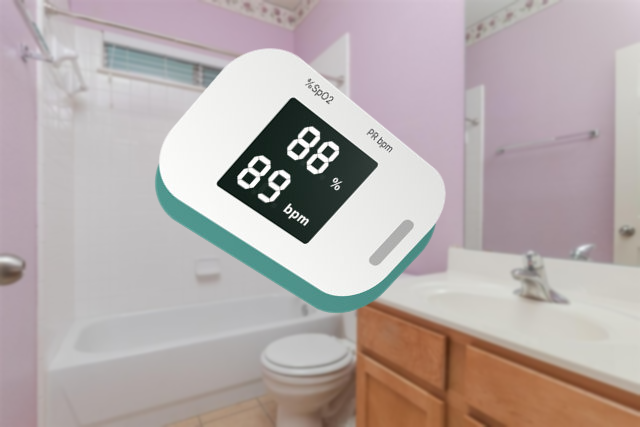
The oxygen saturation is 88
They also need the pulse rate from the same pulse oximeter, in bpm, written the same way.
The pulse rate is 89
